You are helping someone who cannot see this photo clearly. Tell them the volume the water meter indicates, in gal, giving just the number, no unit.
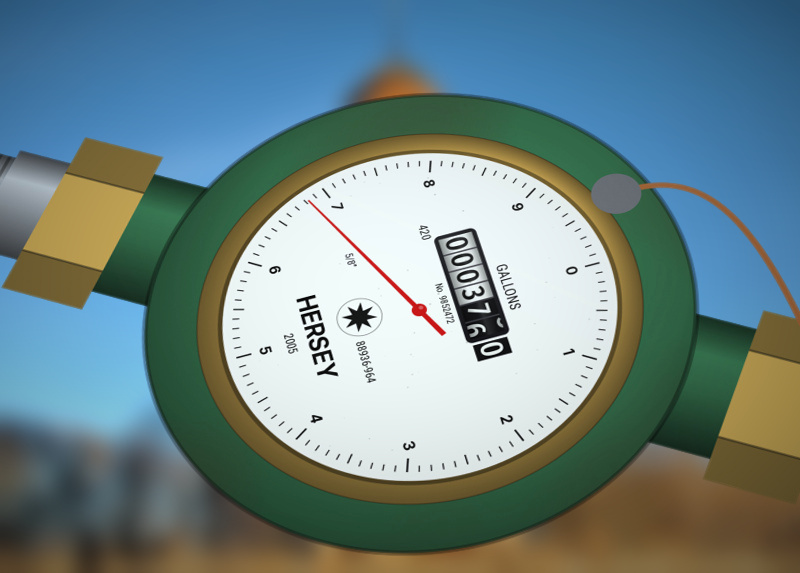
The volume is 3756.8
